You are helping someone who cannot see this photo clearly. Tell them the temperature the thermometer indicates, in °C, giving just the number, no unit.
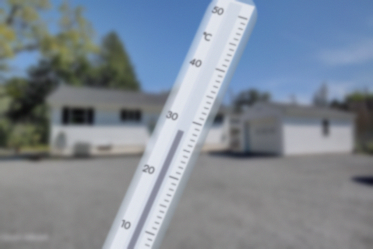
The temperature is 28
